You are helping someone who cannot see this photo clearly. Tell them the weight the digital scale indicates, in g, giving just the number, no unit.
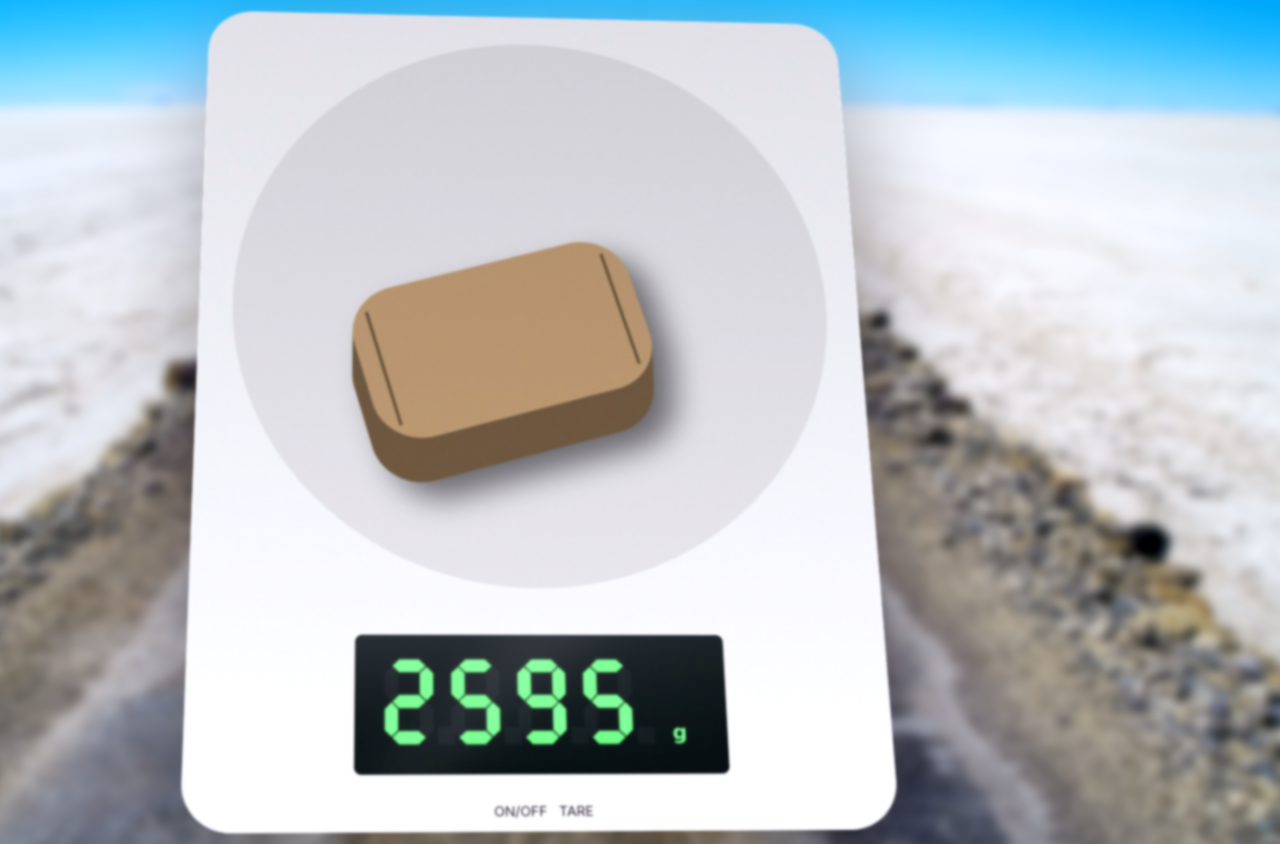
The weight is 2595
